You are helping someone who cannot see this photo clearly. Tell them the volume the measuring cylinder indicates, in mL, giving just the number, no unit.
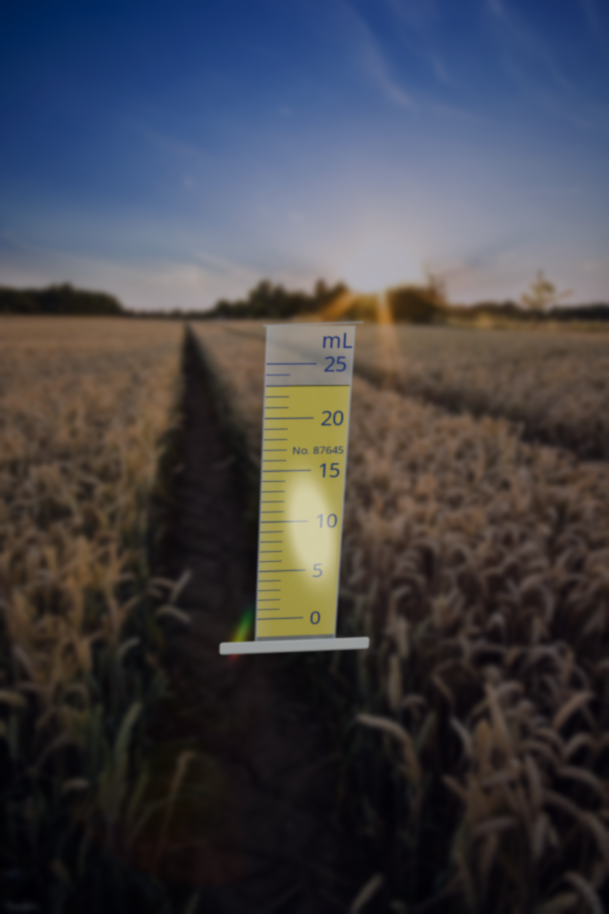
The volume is 23
